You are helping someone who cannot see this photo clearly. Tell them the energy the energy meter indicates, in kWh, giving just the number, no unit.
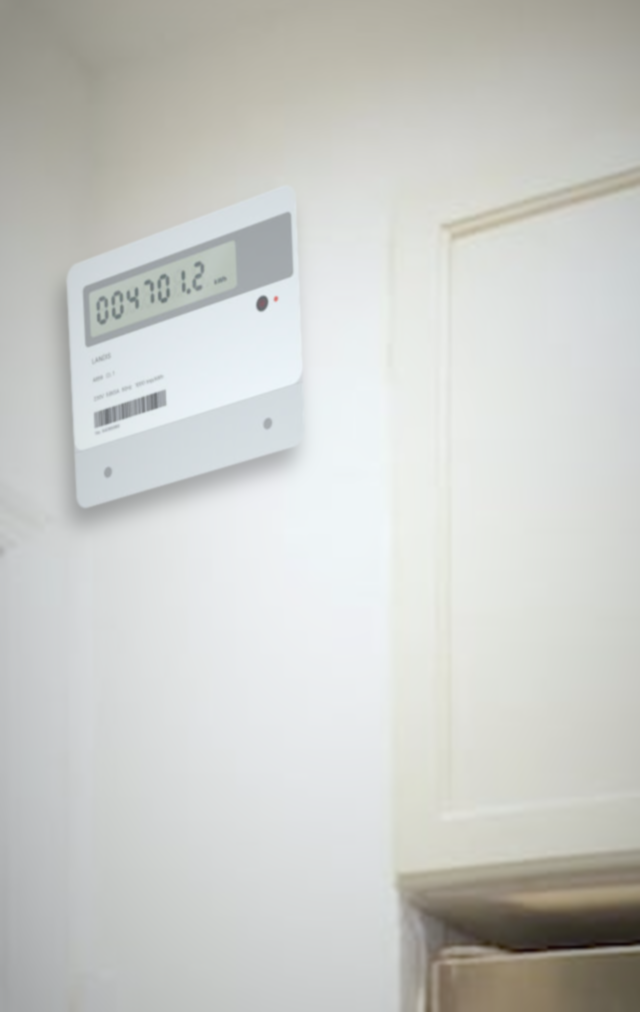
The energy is 4701.2
